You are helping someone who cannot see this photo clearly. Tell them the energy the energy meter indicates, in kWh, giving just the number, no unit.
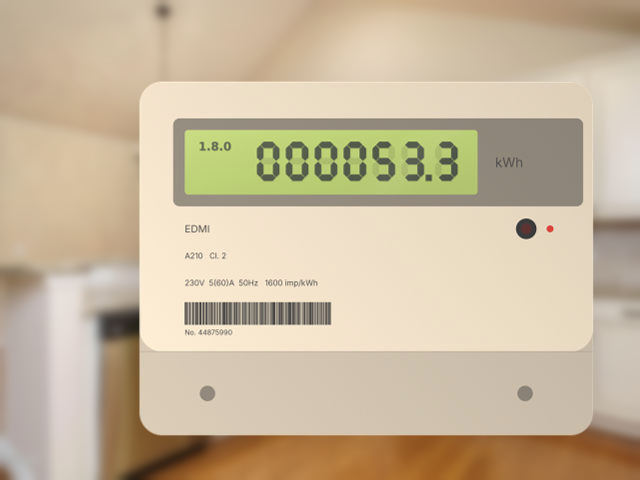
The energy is 53.3
